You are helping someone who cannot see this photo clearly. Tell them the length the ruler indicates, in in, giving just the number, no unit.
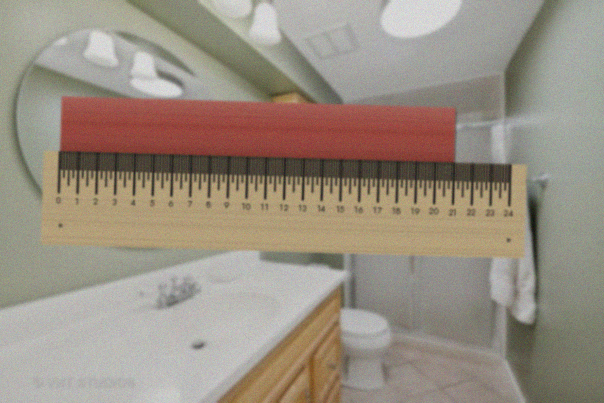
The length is 21
